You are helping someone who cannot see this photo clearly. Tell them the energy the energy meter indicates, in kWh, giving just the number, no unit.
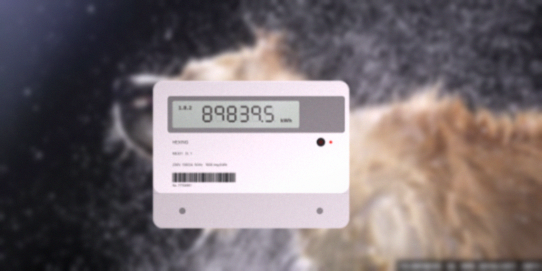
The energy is 89839.5
